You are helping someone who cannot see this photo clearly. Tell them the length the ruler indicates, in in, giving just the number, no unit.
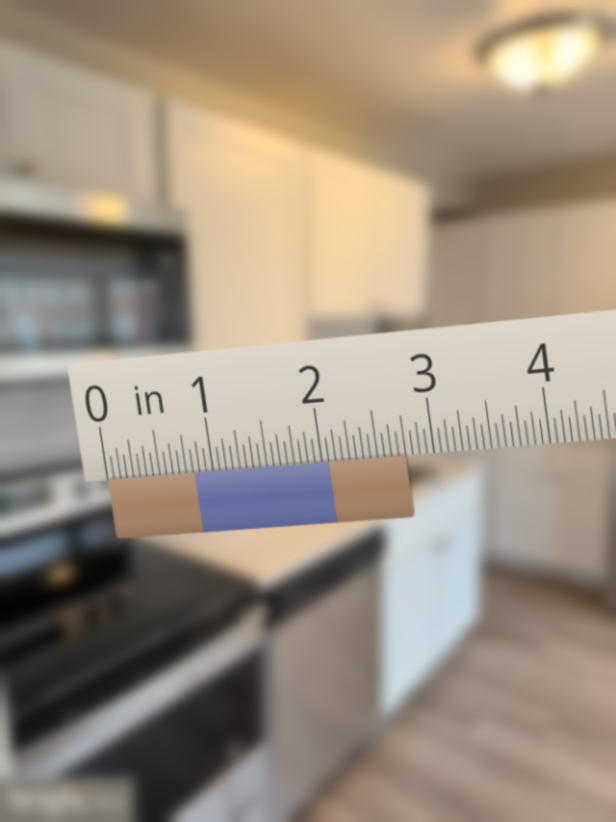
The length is 2.75
